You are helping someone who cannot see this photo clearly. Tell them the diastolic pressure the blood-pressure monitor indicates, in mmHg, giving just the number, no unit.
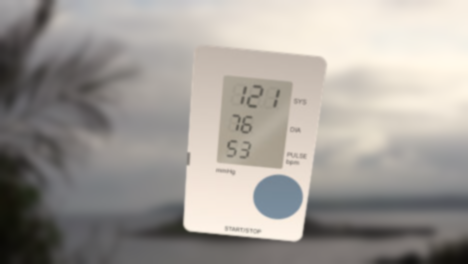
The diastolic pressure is 76
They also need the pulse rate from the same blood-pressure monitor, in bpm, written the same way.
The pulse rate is 53
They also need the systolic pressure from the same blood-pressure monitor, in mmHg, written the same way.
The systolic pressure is 121
